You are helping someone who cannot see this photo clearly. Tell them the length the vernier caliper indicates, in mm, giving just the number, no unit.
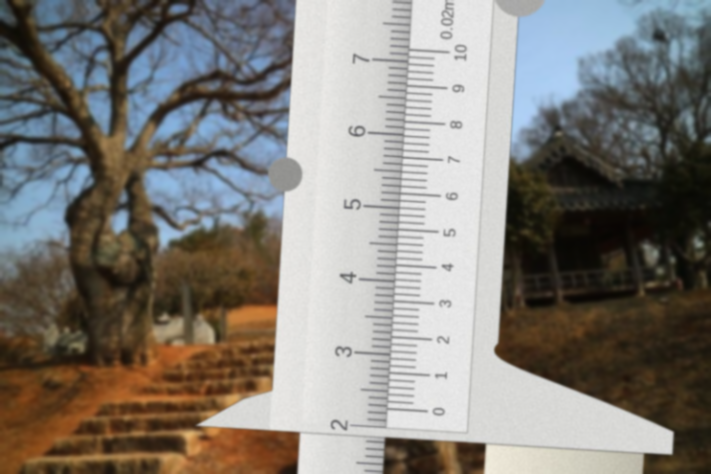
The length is 22.6
